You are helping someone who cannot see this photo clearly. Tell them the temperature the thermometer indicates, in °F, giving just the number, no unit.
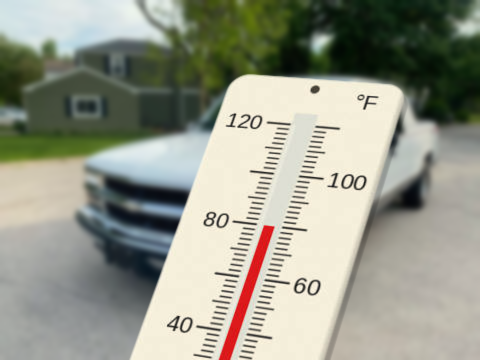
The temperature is 80
